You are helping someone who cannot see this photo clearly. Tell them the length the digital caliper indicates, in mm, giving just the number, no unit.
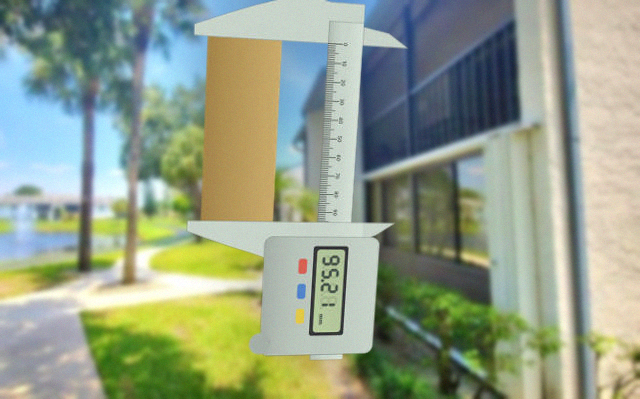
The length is 95.21
